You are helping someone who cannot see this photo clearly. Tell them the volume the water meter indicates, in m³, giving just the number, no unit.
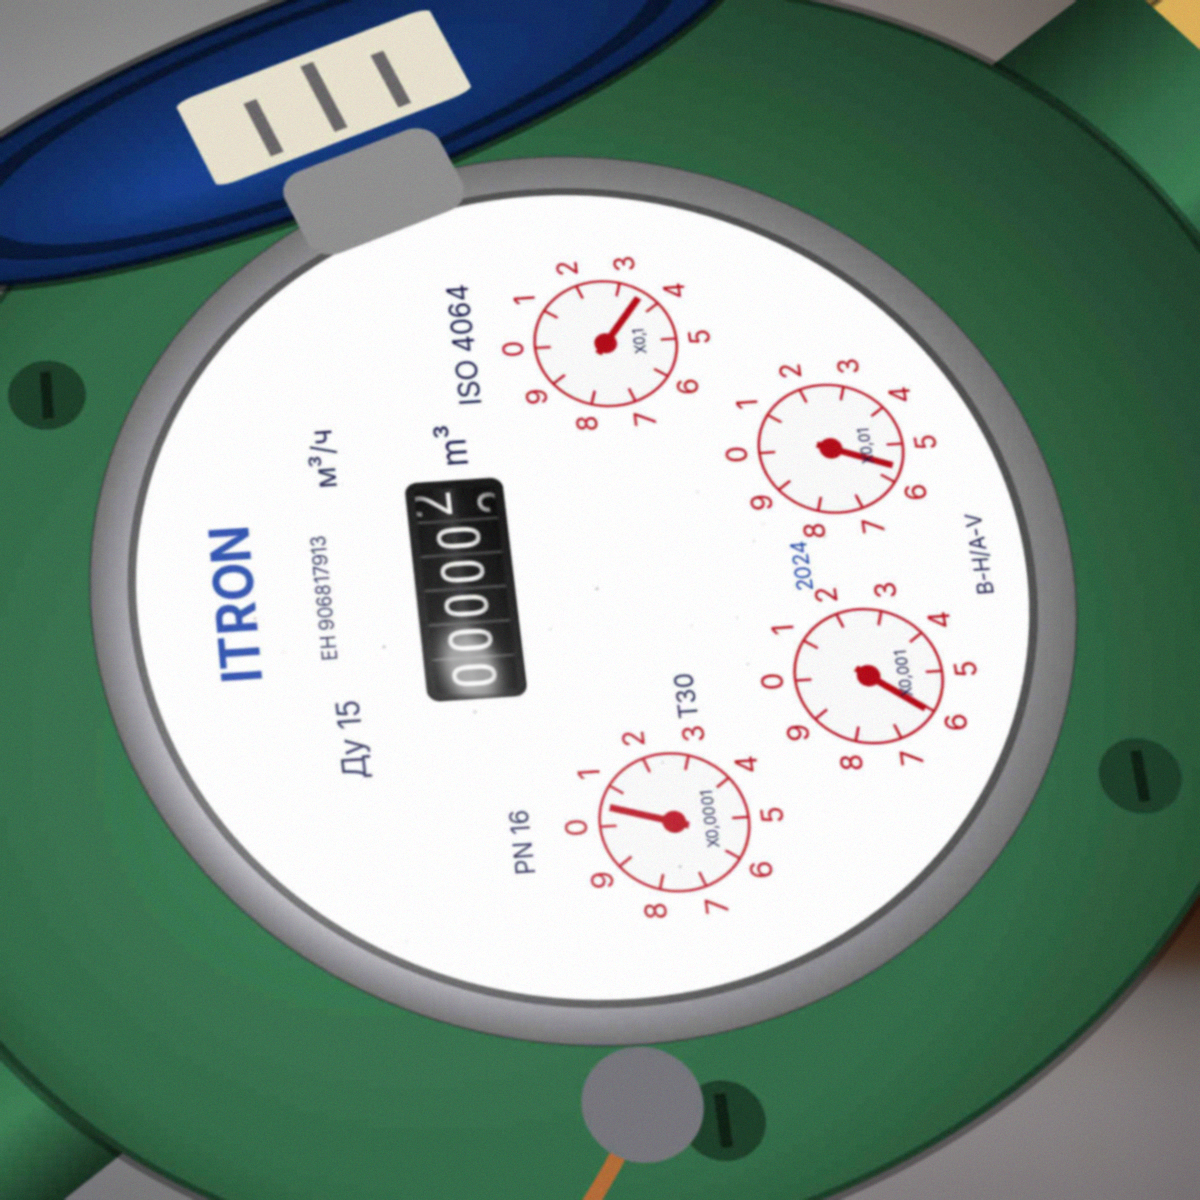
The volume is 2.3560
